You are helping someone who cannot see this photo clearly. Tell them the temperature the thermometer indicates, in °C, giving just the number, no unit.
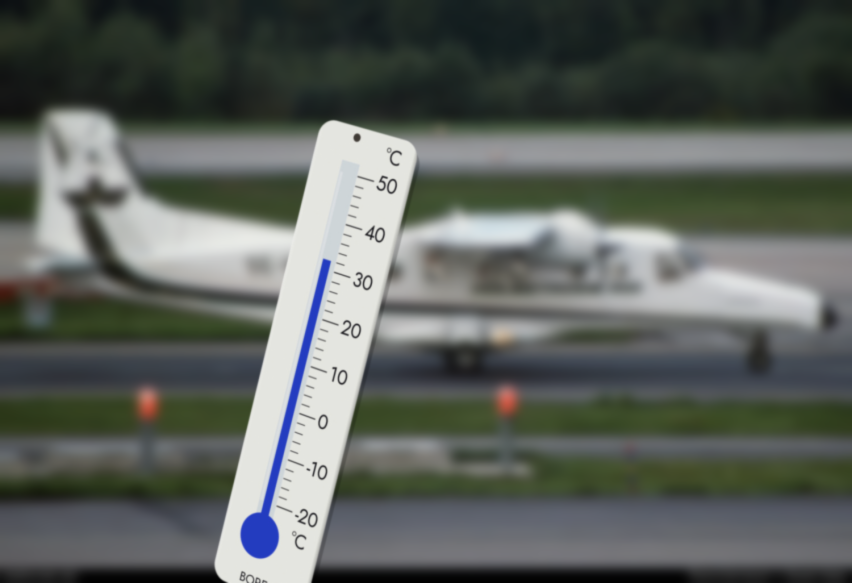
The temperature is 32
